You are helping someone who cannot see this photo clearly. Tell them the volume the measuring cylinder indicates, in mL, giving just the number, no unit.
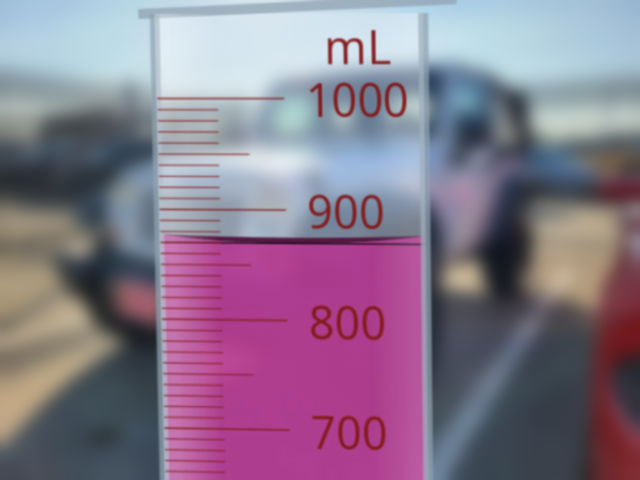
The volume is 870
